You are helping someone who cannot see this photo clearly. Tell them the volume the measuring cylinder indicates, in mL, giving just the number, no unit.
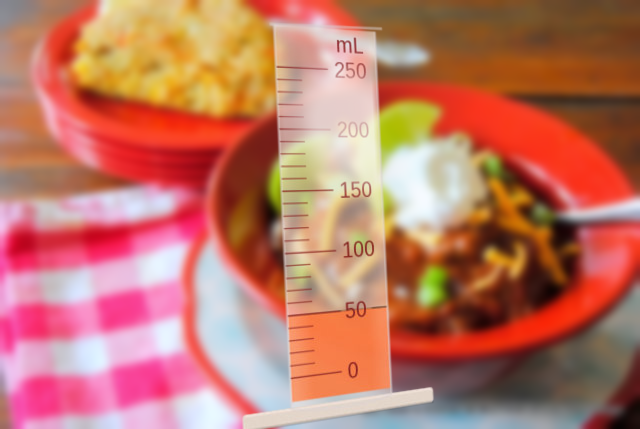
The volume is 50
